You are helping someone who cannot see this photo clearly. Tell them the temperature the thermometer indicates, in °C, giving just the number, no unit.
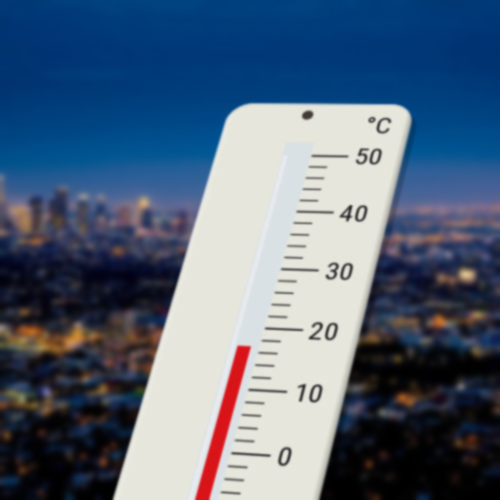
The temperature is 17
